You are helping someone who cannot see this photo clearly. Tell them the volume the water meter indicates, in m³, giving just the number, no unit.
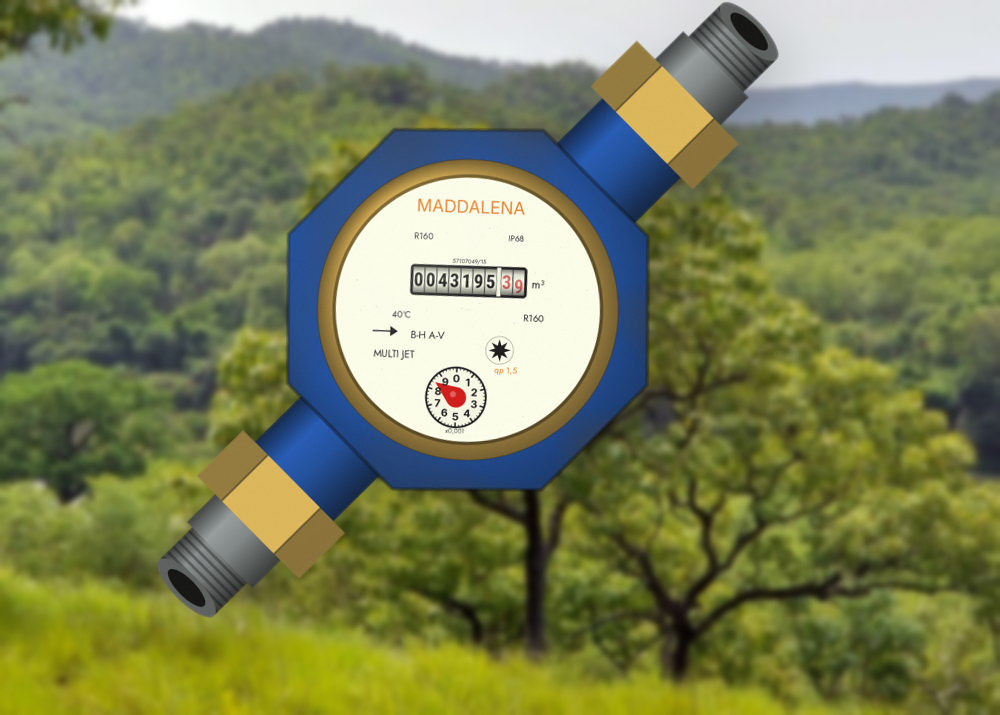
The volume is 43195.388
